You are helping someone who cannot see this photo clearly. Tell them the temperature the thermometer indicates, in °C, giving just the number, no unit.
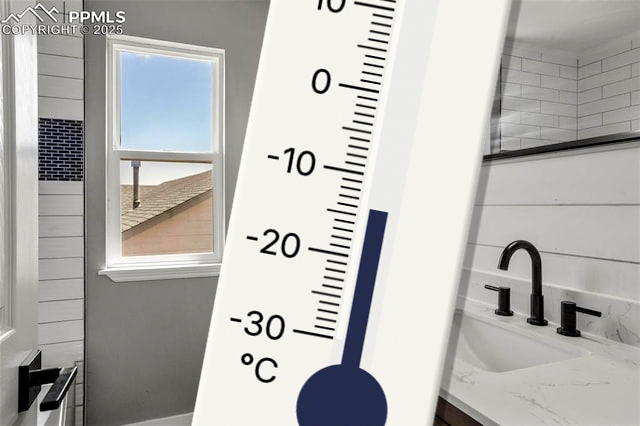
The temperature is -14
